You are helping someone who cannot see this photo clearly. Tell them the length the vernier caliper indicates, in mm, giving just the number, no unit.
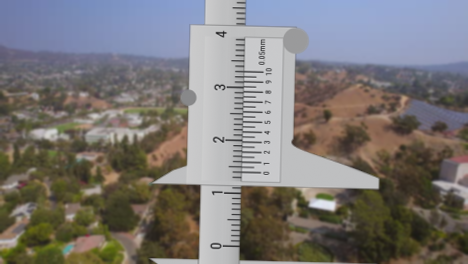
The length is 14.0
